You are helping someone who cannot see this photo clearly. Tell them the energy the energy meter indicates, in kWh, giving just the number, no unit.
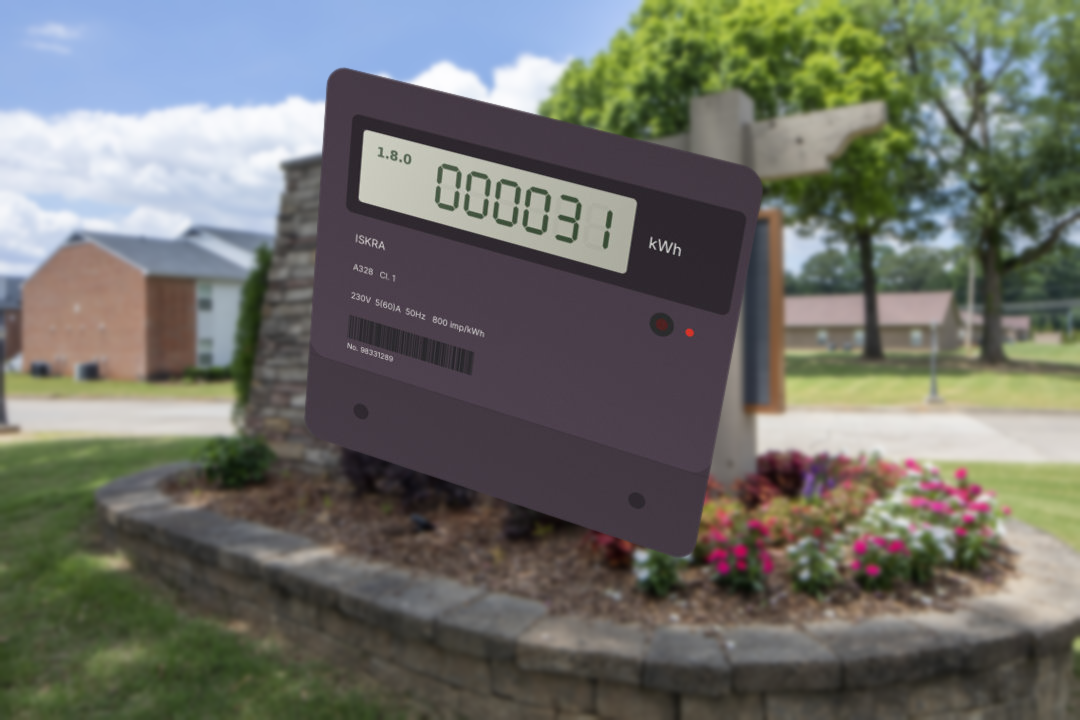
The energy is 31
